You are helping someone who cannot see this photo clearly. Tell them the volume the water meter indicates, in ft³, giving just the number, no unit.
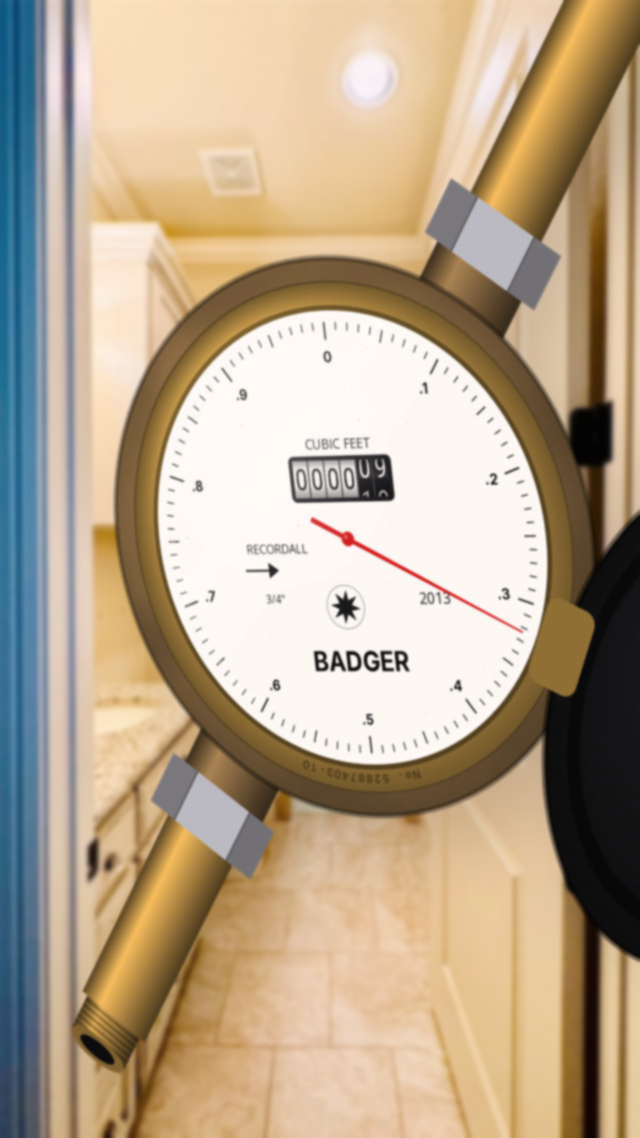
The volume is 9.32
